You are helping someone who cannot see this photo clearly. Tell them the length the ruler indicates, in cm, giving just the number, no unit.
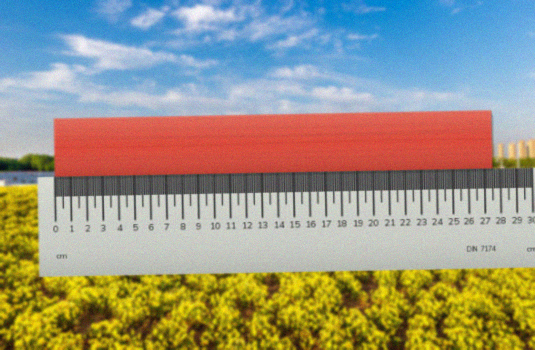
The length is 27.5
